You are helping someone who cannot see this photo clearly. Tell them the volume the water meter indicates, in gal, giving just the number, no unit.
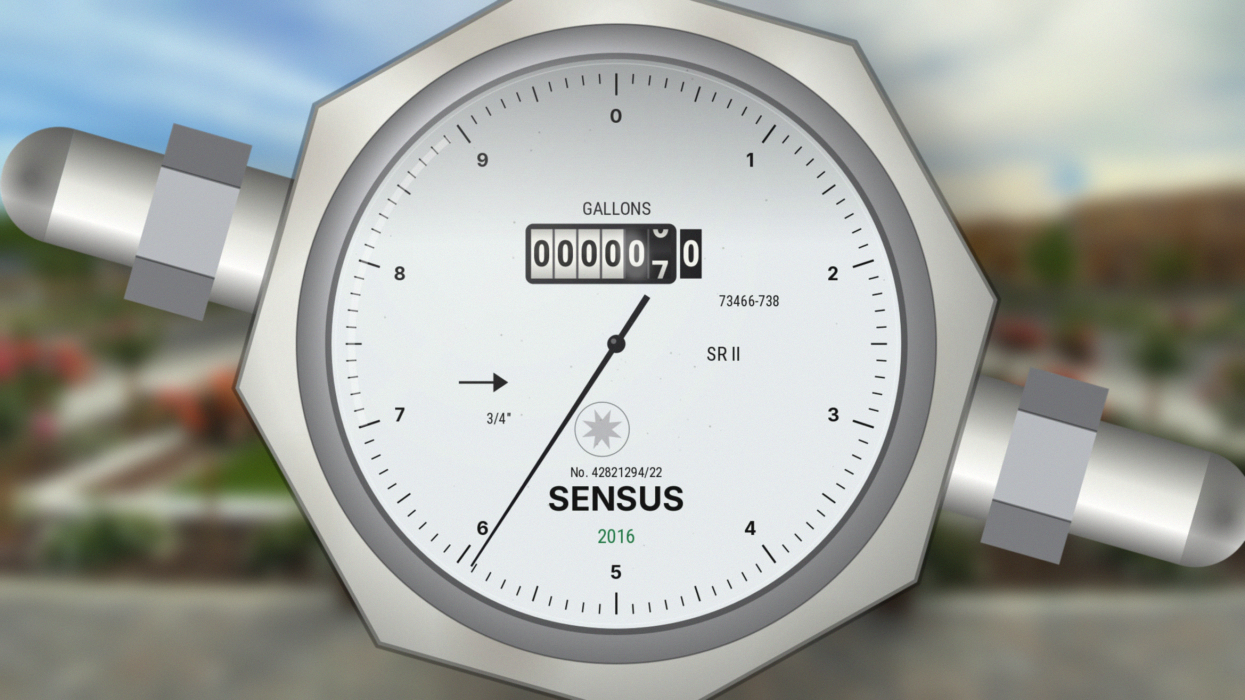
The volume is 65.9
